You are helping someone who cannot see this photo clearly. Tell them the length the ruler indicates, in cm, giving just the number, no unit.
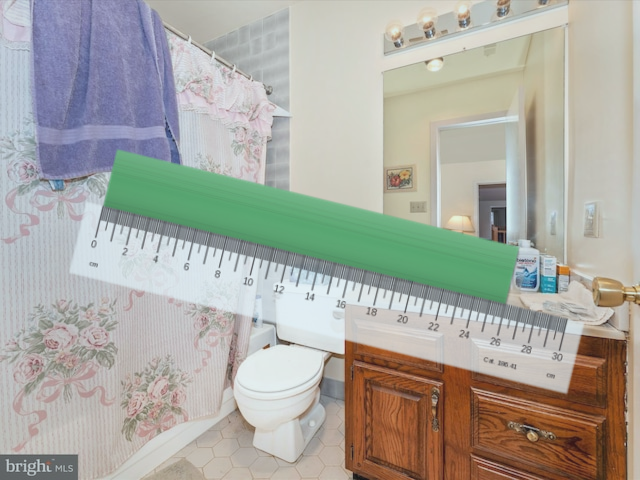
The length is 26
